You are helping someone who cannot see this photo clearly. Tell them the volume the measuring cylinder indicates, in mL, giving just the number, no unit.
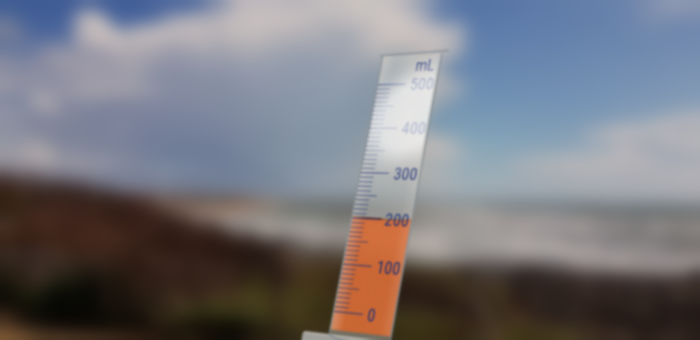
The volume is 200
